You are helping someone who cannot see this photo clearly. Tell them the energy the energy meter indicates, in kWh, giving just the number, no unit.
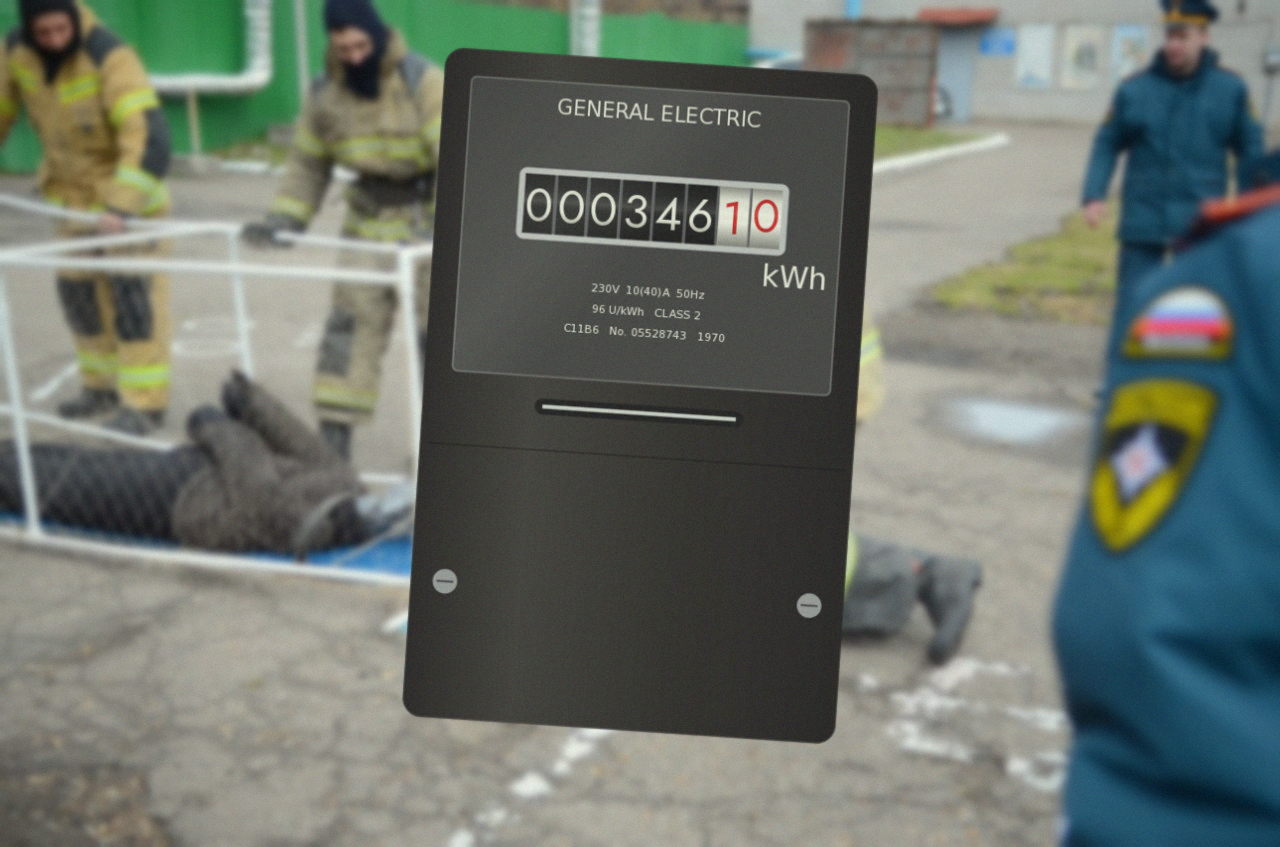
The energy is 346.10
